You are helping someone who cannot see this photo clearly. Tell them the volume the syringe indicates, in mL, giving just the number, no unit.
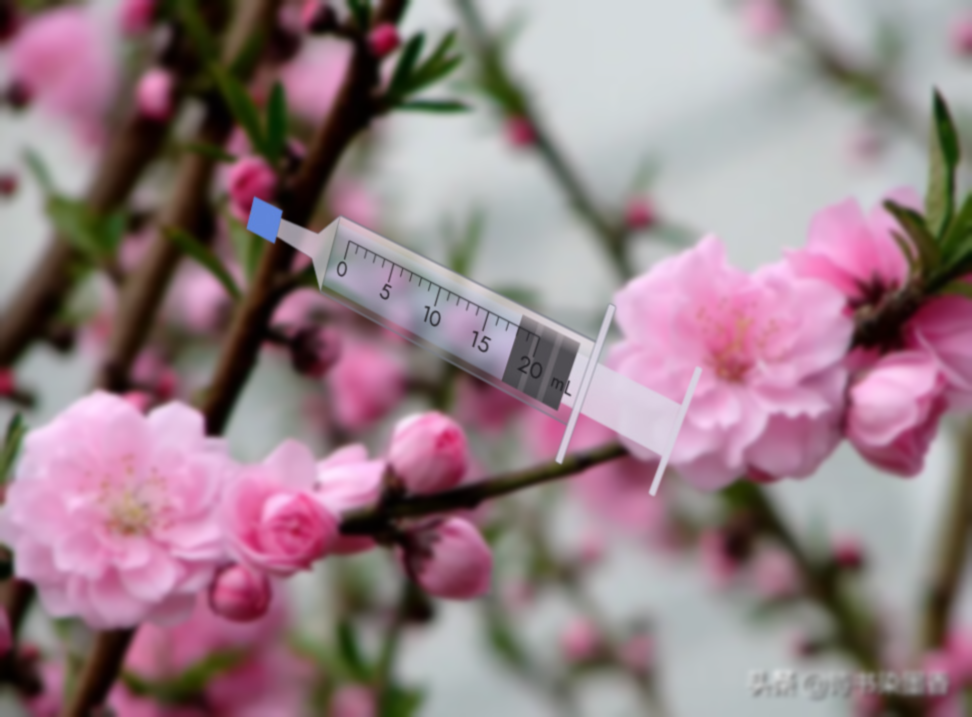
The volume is 18
